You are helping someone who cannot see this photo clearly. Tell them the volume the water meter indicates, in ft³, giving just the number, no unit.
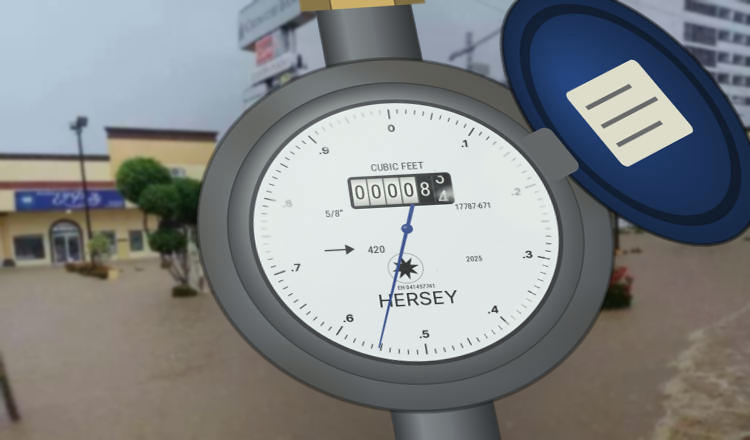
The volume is 83.55
